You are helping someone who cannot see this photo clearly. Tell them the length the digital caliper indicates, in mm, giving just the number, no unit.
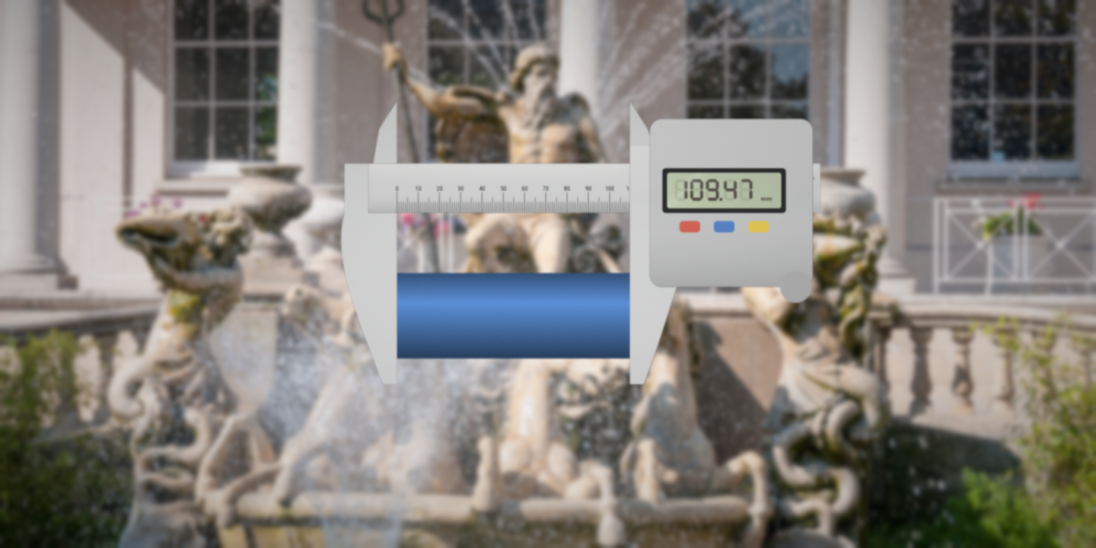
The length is 109.47
